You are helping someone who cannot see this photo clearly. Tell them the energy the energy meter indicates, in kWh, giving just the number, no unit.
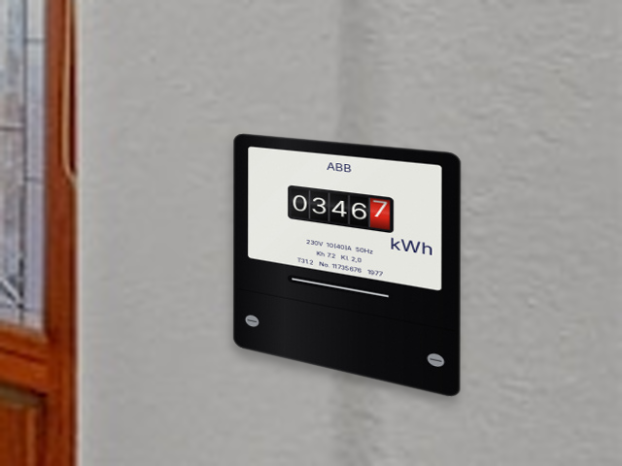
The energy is 346.7
